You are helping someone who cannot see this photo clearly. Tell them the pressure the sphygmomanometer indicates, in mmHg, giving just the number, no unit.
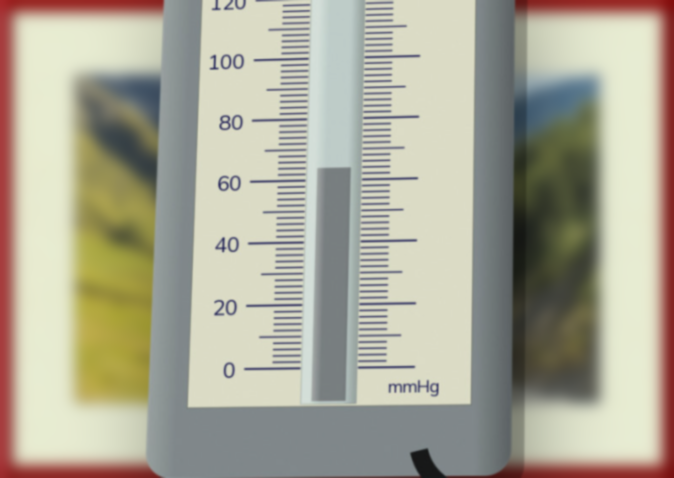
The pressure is 64
